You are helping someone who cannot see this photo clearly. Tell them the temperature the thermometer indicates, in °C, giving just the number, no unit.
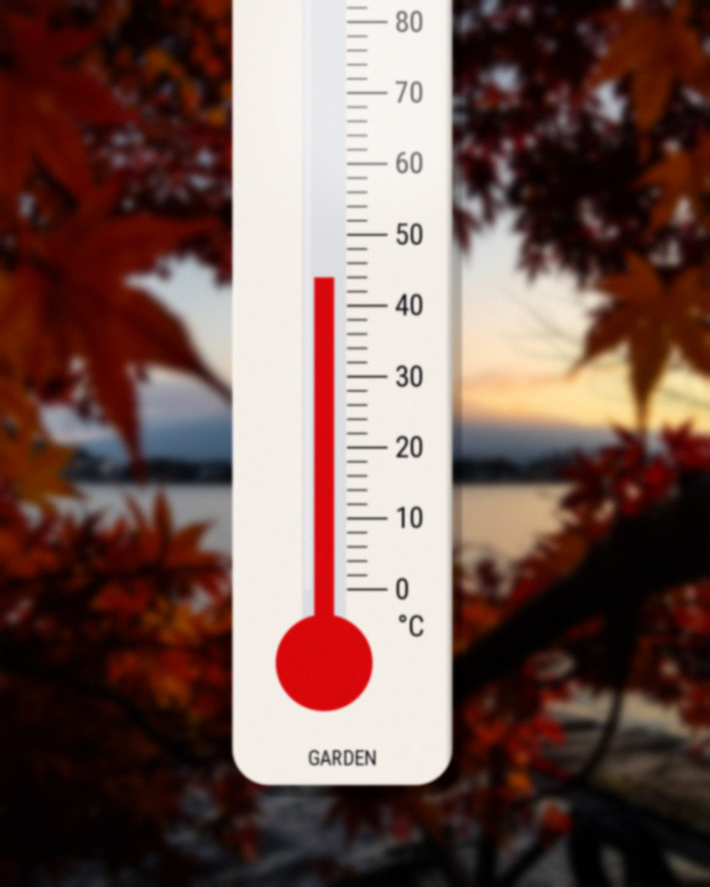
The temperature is 44
